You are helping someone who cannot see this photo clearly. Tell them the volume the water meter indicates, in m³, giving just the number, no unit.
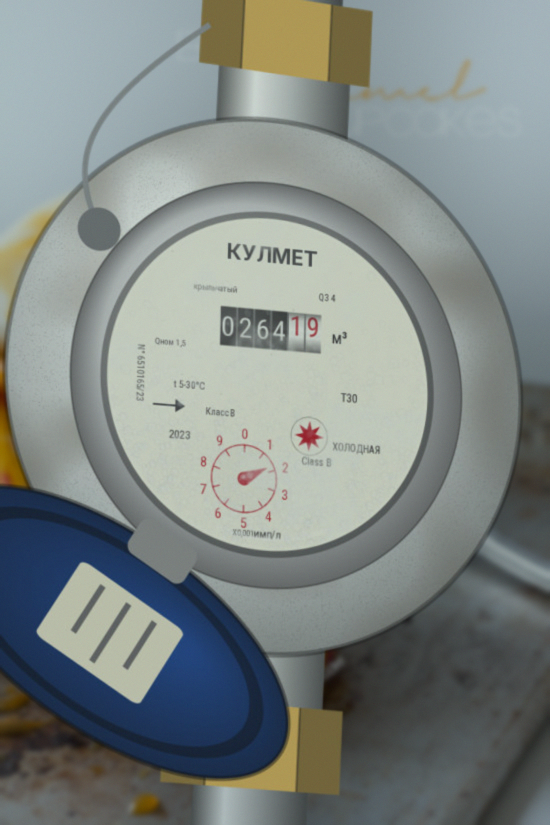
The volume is 264.191
